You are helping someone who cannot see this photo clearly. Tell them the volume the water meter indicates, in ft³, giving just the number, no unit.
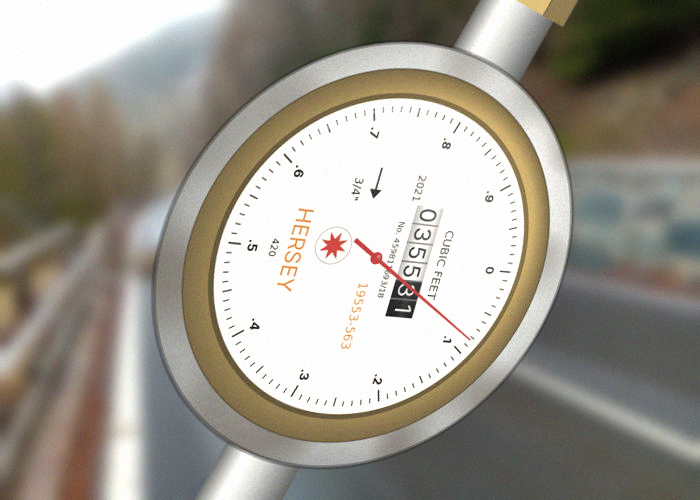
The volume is 35531.08
